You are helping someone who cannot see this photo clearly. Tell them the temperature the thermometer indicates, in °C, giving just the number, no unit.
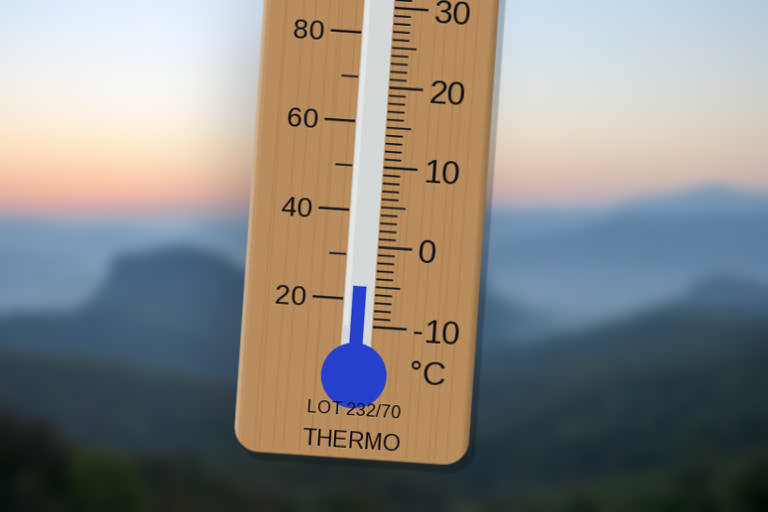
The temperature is -5
